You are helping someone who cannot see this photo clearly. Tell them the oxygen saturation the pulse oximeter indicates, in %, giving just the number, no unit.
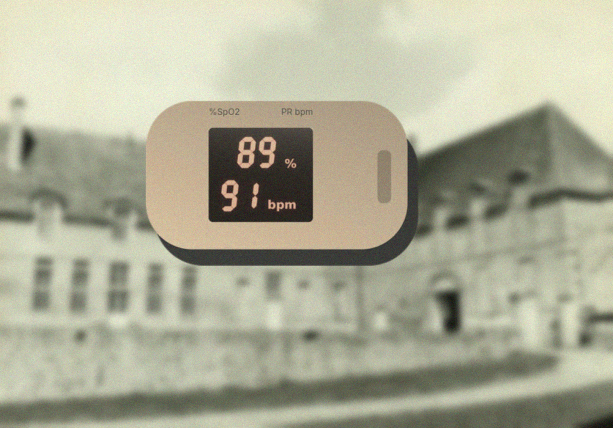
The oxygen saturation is 89
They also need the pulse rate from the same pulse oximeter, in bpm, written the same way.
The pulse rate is 91
